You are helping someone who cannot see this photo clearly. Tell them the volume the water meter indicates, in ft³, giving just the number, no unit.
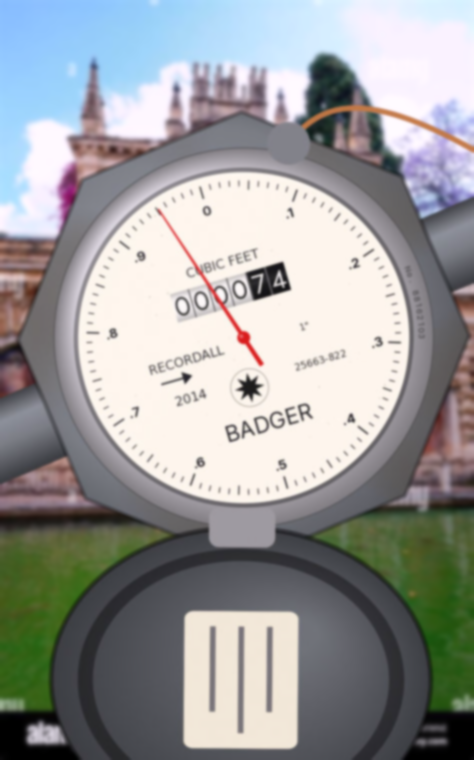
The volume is 73.95
